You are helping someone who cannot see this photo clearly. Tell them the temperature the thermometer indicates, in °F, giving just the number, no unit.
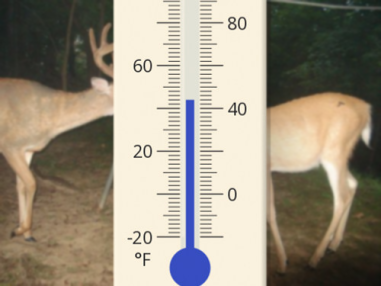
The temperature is 44
